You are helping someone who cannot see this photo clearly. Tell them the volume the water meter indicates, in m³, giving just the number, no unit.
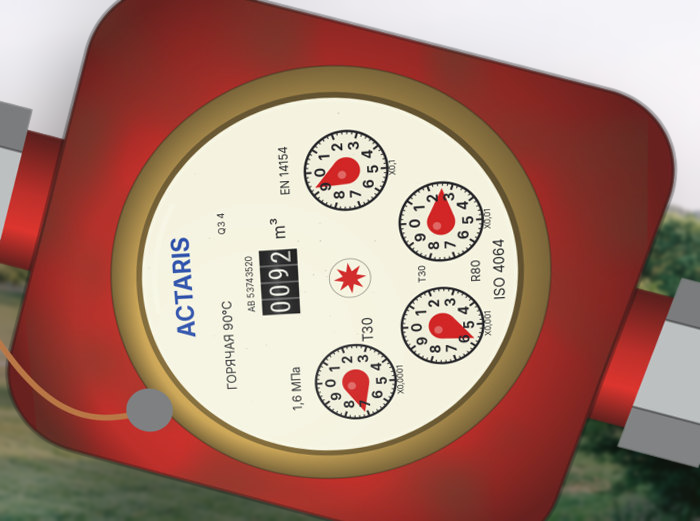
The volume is 91.9257
